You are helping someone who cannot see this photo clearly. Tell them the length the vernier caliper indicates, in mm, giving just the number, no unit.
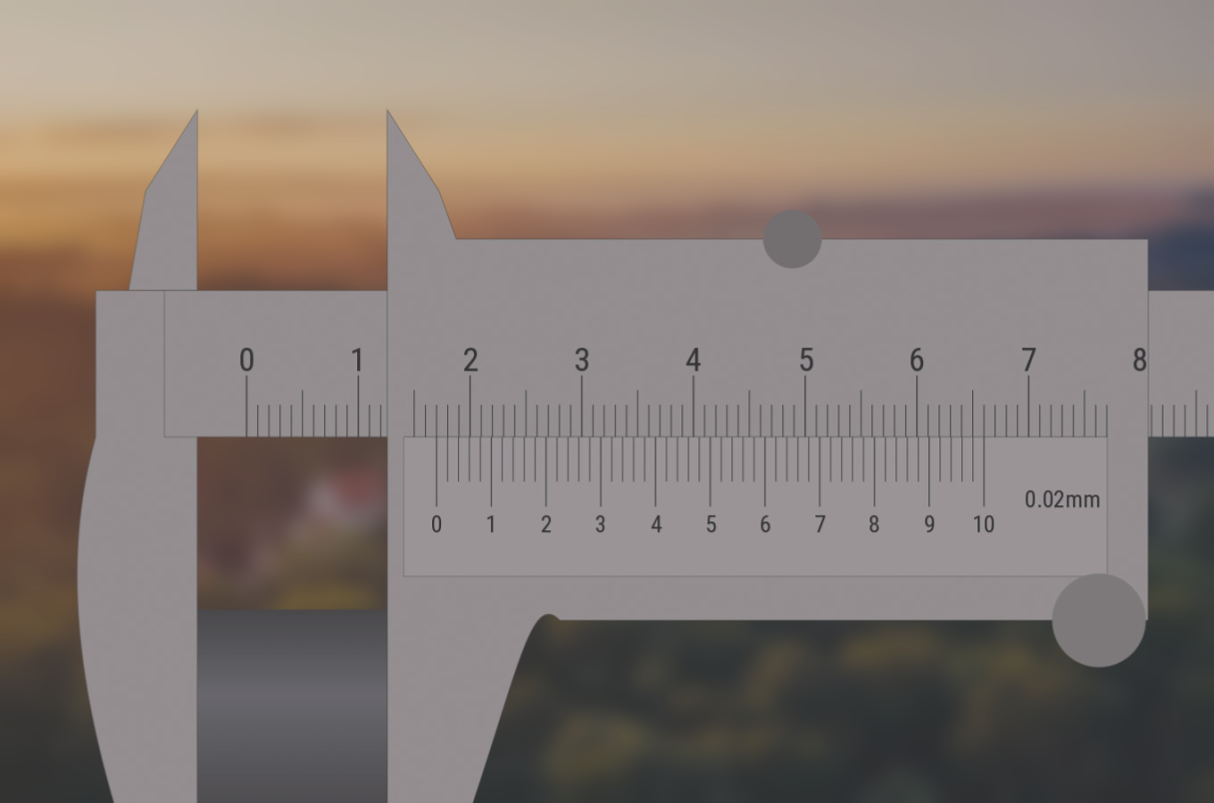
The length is 17.0
